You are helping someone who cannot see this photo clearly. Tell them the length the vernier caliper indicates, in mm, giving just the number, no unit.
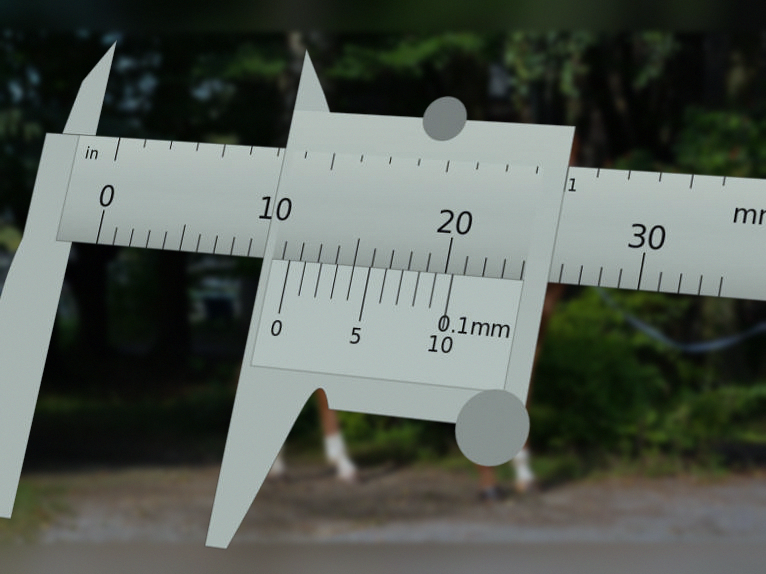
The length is 11.4
